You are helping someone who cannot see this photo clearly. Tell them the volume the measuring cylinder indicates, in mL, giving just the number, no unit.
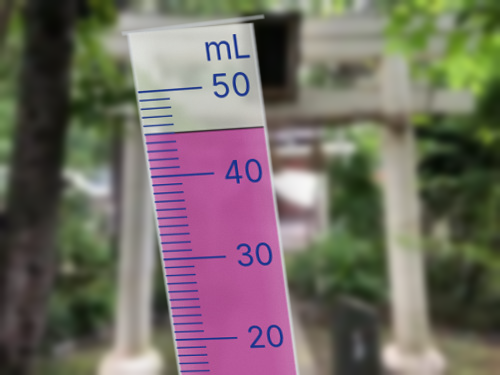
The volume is 45
